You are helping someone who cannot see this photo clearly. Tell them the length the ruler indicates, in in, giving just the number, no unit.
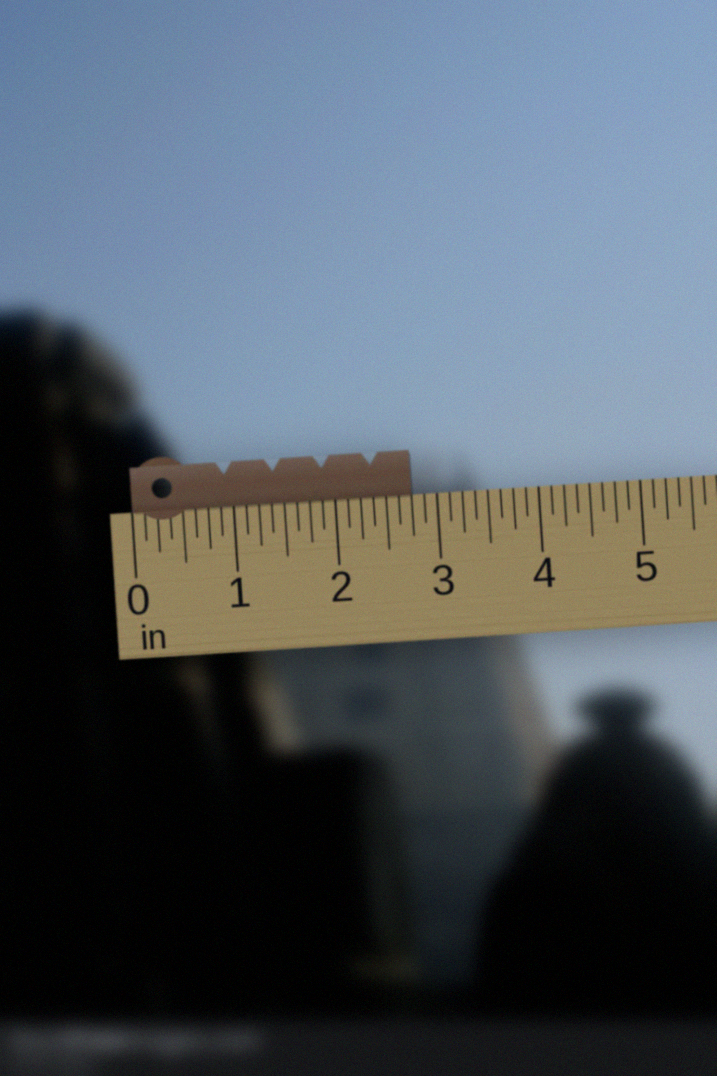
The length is 2.75
